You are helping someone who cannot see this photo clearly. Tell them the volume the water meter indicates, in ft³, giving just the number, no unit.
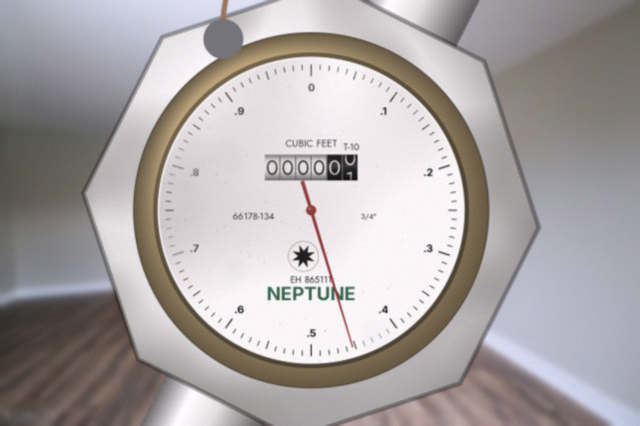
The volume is 0.45
